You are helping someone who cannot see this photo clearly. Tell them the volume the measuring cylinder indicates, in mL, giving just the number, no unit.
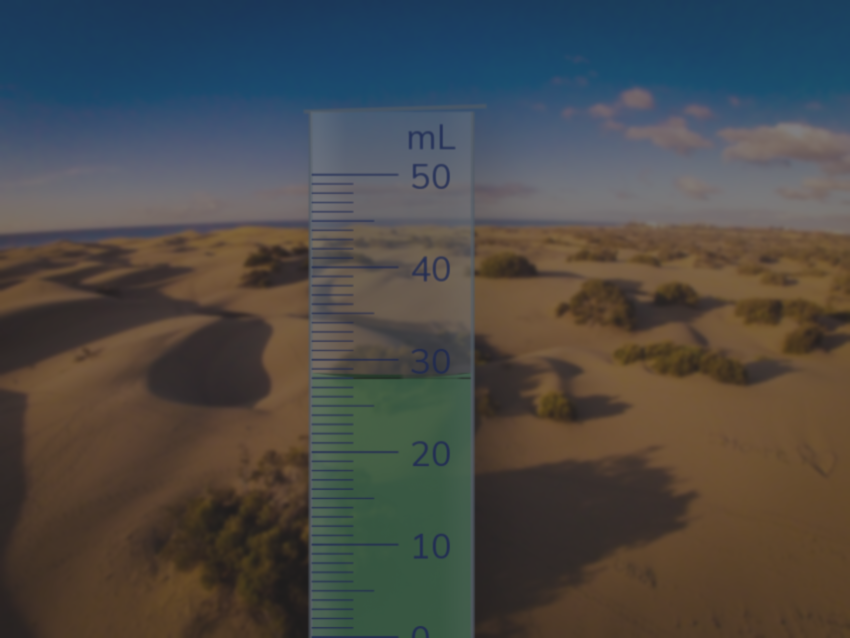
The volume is 28
